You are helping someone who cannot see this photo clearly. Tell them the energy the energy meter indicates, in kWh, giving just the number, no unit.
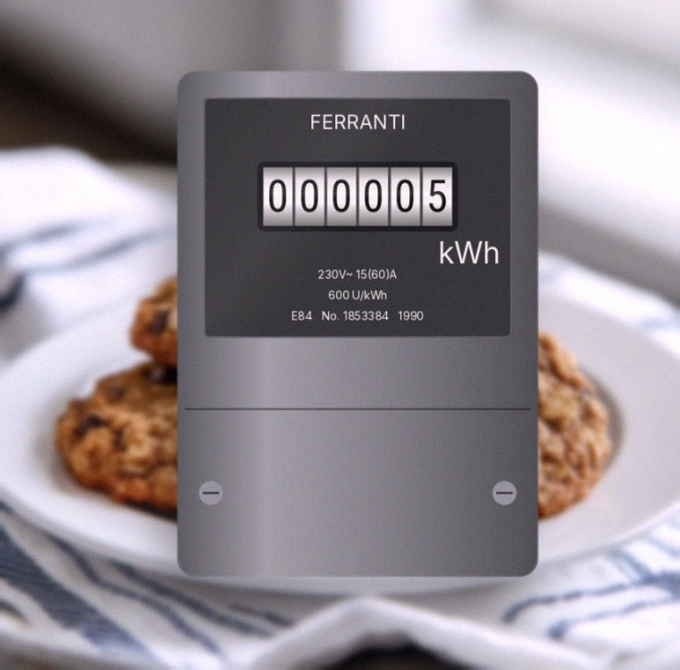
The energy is 5
